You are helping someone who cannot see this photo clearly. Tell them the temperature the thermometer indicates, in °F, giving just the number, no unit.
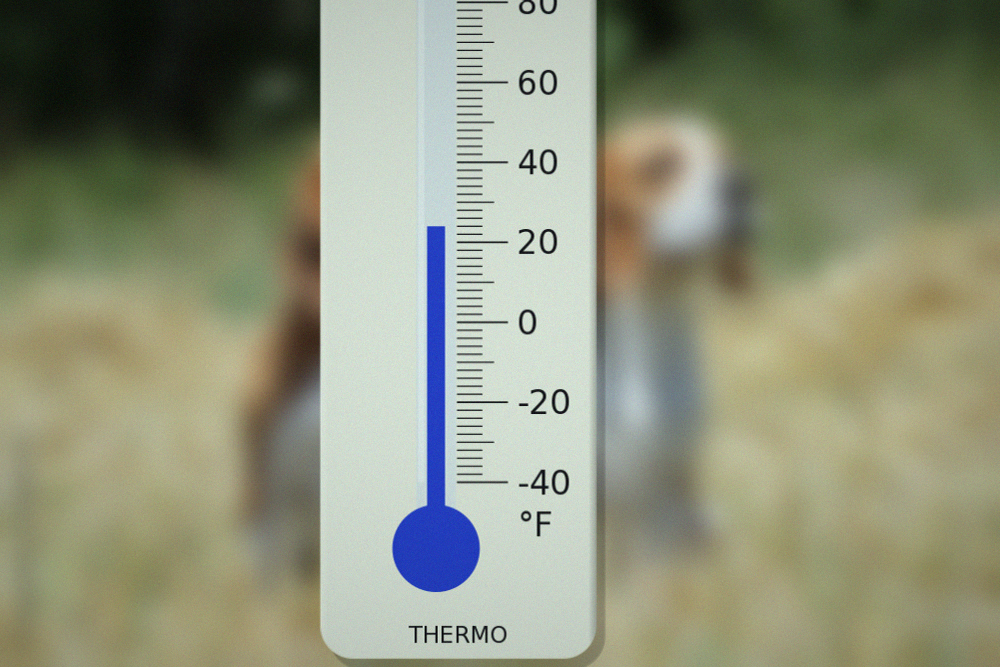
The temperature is 24
